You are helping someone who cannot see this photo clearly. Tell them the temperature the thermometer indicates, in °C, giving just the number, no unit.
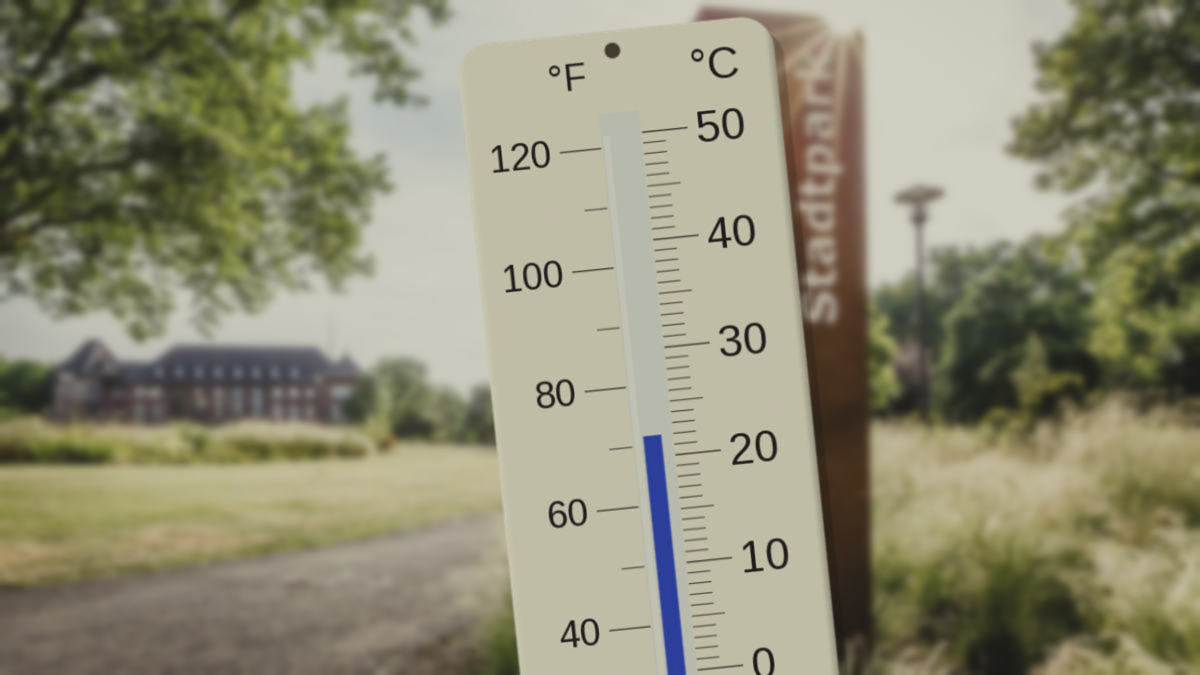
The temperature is 22
